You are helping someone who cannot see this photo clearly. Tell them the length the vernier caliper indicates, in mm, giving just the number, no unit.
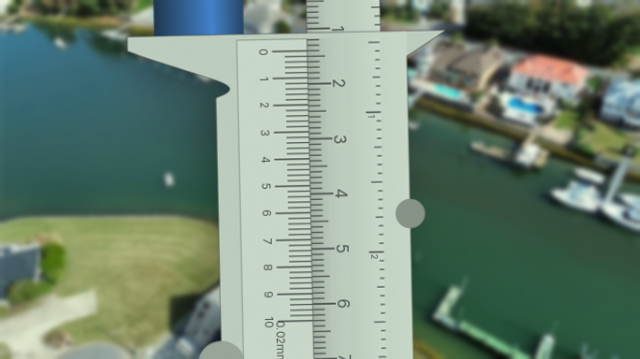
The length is 14.0
